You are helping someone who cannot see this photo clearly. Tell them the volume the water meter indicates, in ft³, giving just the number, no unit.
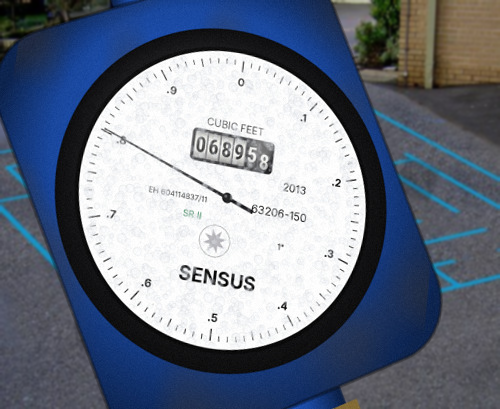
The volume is 68957.80
